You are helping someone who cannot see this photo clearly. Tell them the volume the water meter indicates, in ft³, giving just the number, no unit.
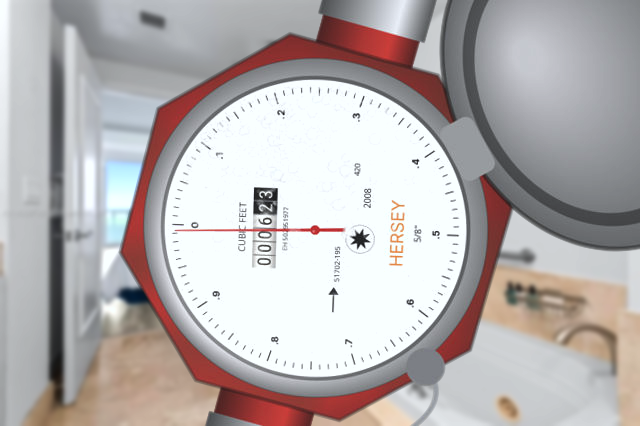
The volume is 622.99
